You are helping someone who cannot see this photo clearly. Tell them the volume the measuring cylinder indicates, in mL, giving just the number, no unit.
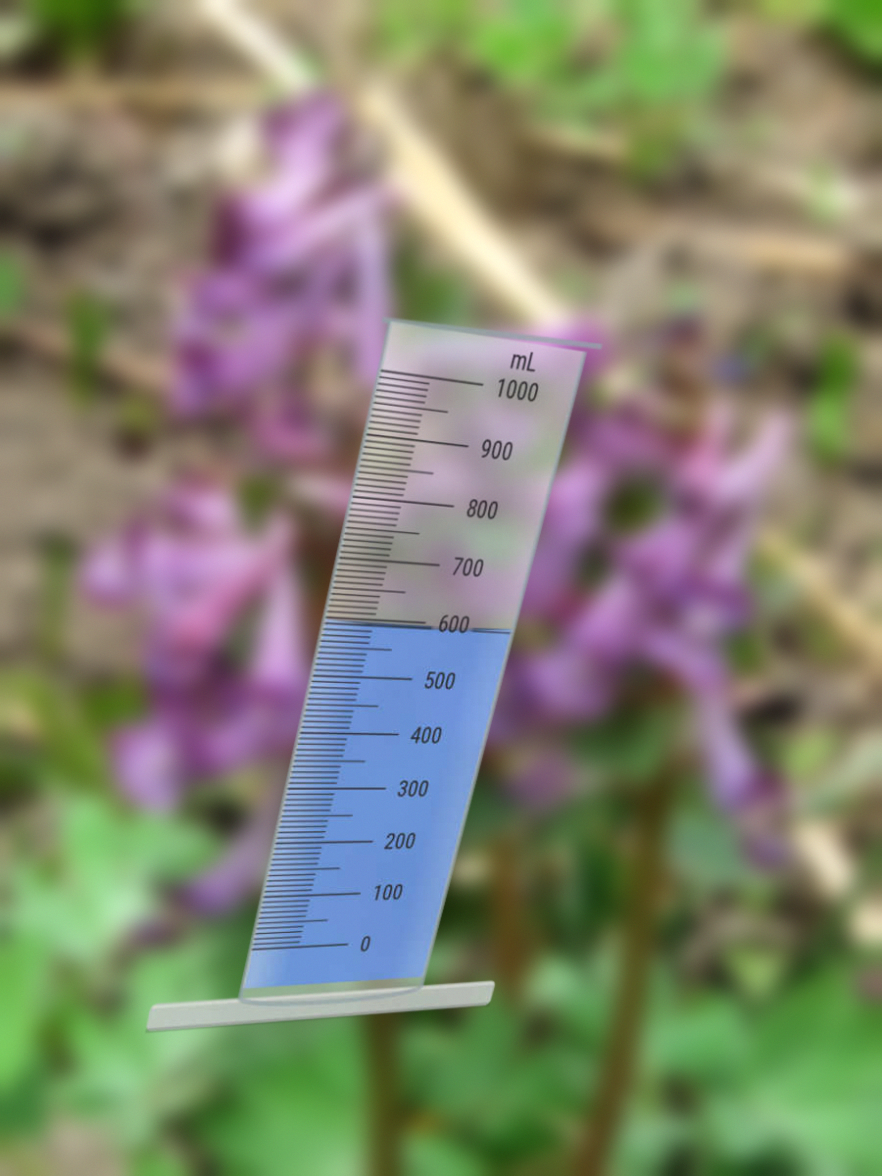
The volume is 590
